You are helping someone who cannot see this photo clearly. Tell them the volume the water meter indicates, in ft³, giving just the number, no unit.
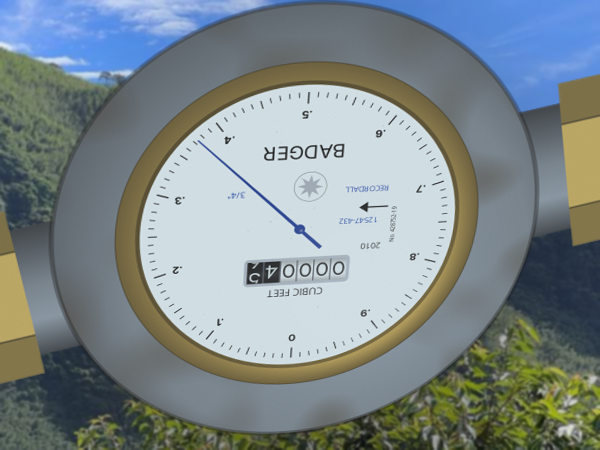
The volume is 45.37
